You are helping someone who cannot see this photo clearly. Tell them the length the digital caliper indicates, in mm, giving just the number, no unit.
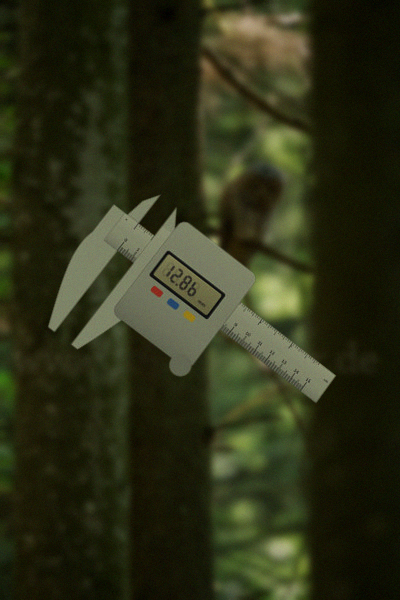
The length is 12.86
